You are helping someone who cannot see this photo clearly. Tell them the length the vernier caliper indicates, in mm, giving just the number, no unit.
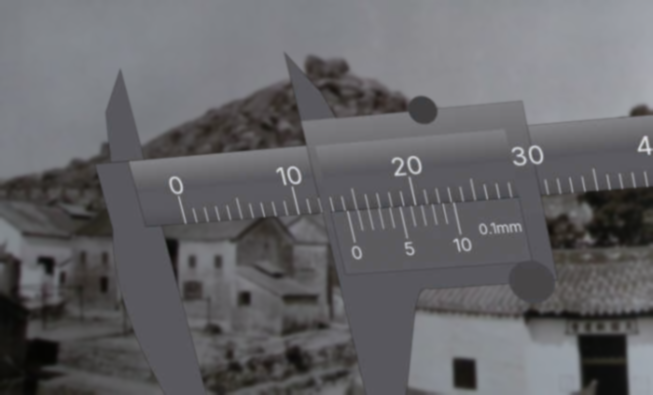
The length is 14.2
